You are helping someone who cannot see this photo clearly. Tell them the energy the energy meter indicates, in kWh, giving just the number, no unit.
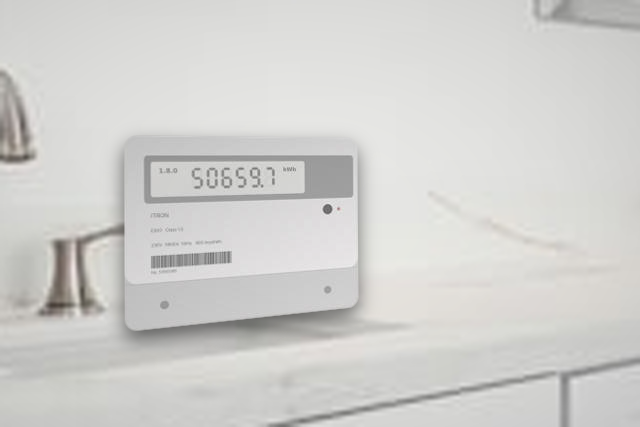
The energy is 50659.7
